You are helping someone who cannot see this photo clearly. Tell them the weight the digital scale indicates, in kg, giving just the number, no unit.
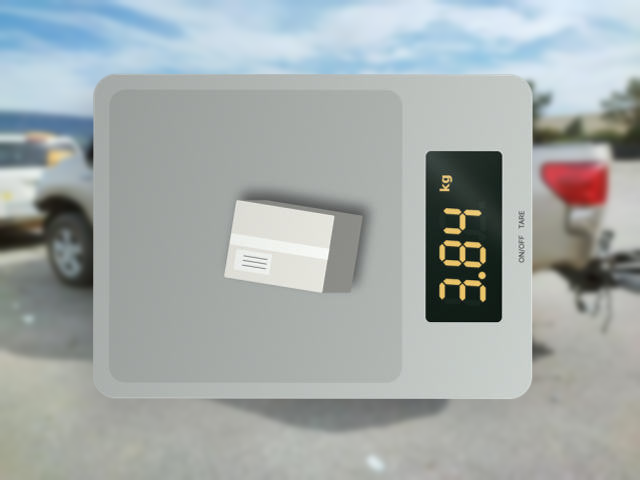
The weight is 3.84
